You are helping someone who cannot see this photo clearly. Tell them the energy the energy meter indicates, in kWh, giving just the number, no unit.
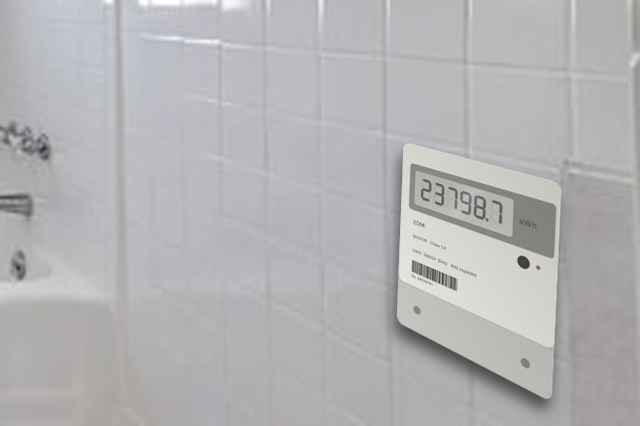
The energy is 23798.7
